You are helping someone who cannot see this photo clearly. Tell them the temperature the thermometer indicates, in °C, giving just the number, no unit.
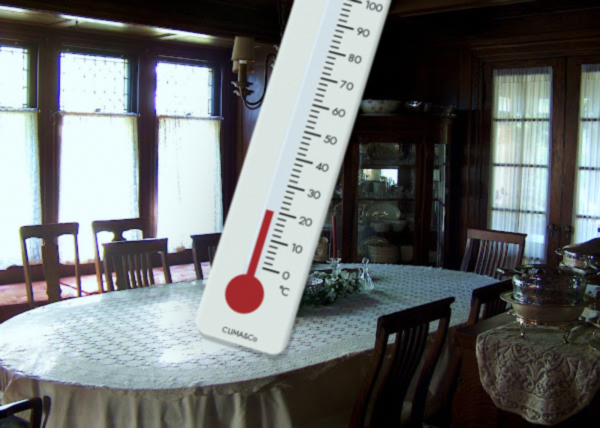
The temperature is 20
